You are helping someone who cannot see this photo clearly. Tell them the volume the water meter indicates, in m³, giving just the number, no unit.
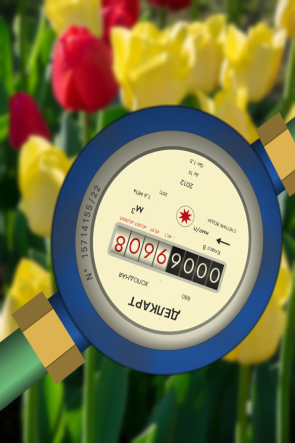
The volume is 6.9608
